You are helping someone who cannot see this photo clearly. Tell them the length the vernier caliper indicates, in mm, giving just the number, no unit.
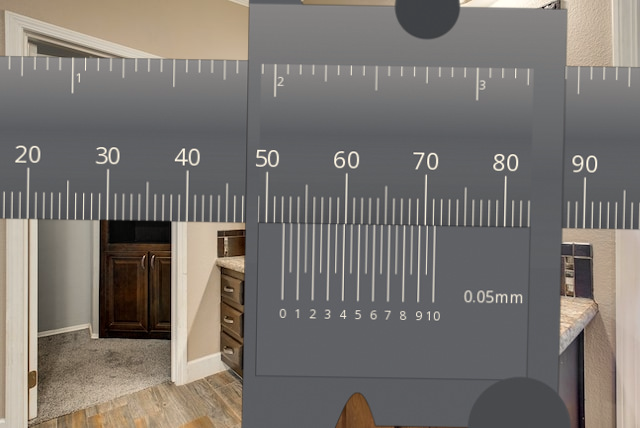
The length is 52.2
